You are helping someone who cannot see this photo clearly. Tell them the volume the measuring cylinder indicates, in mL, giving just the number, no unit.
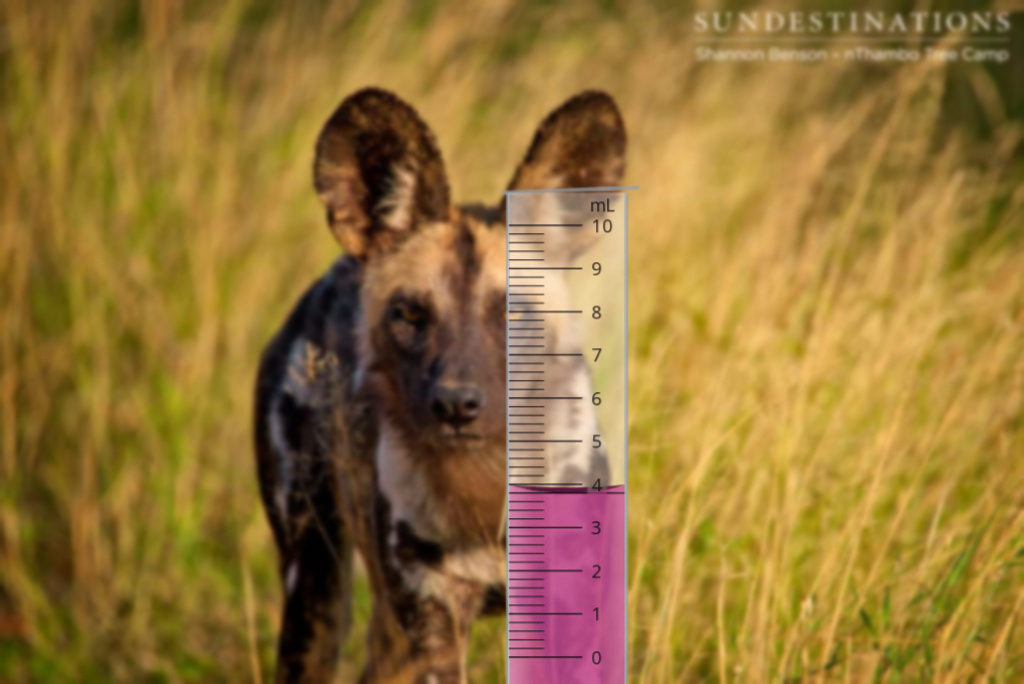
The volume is 3.8
